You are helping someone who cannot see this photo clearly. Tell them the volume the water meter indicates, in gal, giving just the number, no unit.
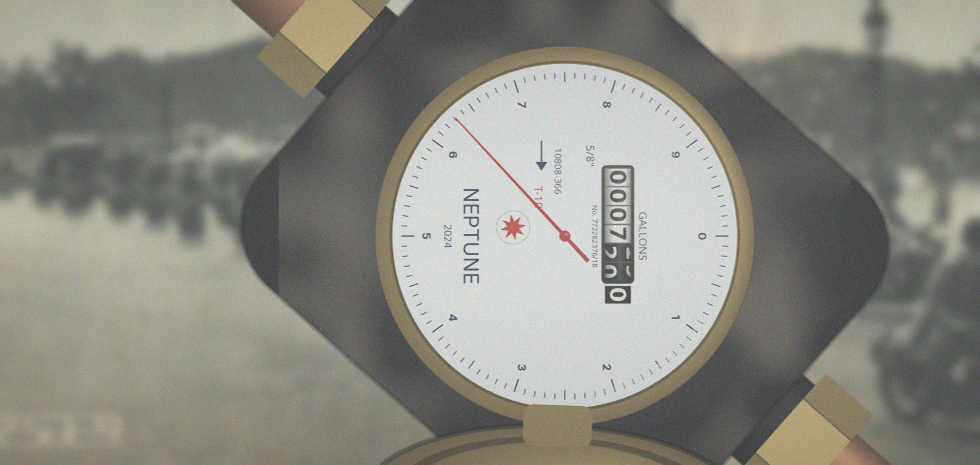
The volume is 7196.3
